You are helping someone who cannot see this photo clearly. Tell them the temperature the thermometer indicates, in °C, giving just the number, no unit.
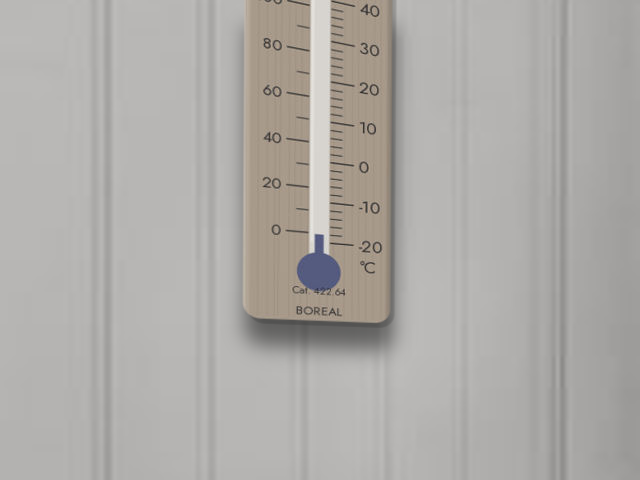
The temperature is -18
